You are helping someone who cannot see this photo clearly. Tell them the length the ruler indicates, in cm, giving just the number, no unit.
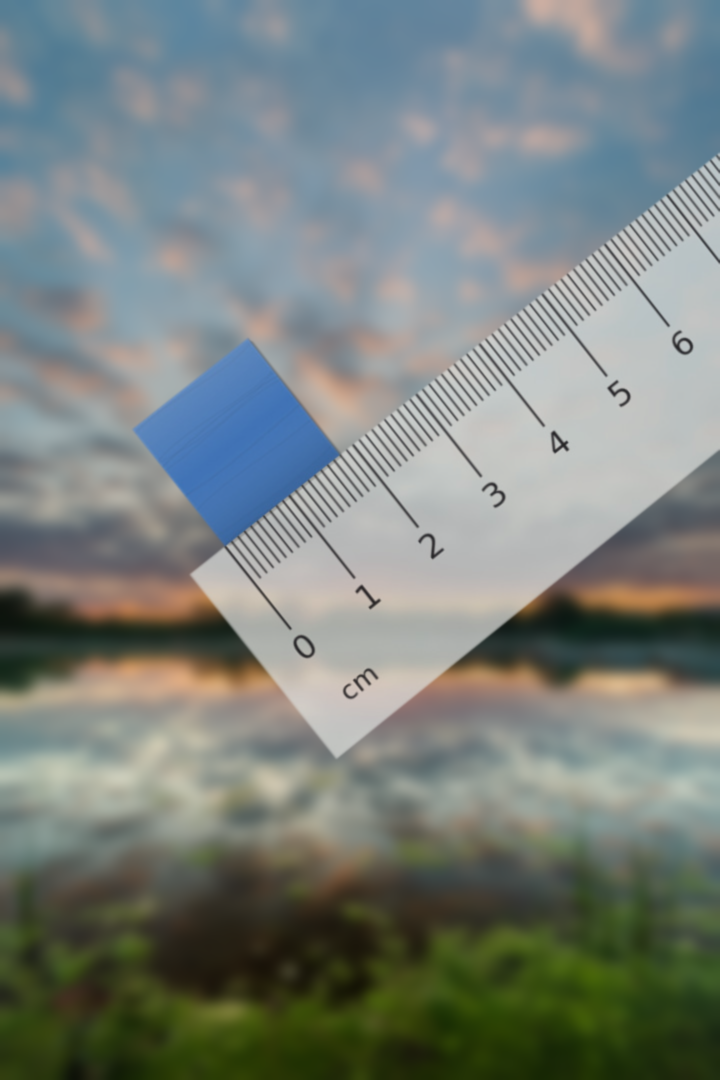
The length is 1.8
